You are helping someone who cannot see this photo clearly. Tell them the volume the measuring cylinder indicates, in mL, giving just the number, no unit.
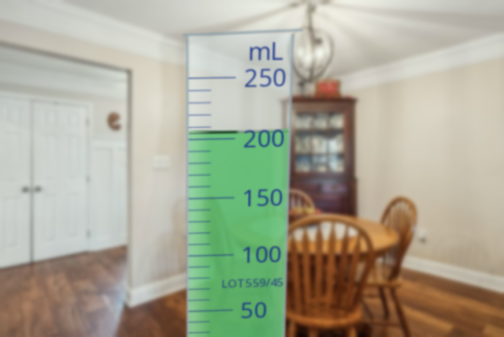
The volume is 205
